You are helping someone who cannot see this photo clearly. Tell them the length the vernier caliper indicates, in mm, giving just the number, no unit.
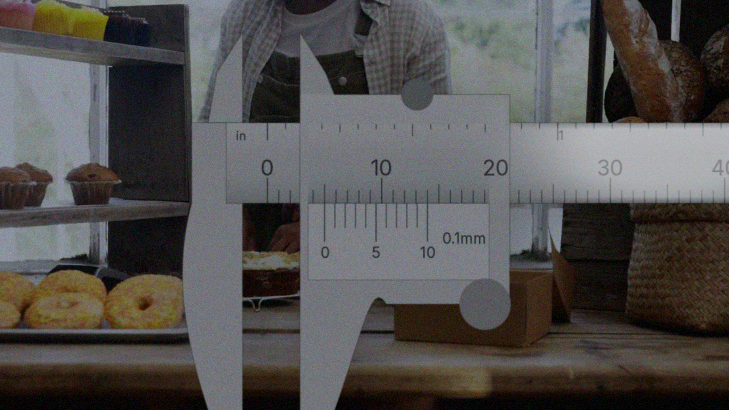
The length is 5.0
